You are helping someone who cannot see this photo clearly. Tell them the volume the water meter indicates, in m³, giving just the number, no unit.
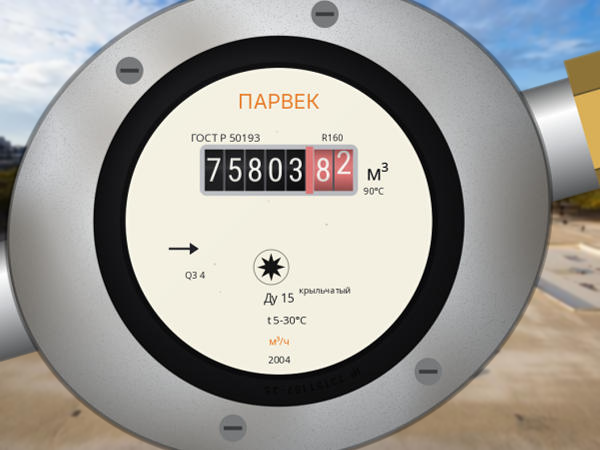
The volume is 75803.82
